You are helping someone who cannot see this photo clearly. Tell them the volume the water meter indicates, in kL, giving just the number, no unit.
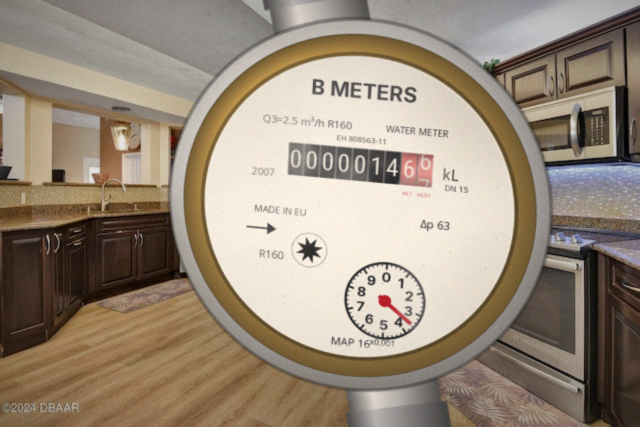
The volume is 14.663
